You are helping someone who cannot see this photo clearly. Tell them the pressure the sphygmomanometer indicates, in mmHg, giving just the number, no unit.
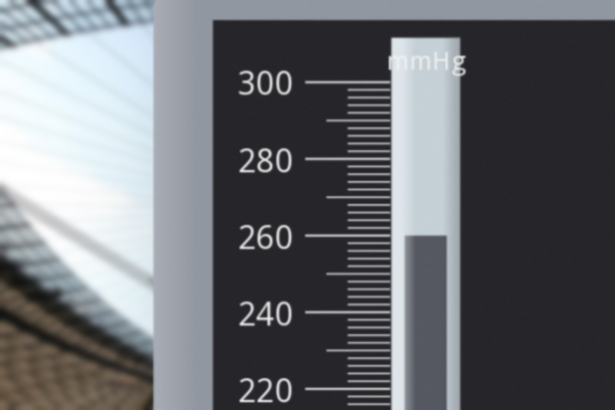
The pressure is 260
